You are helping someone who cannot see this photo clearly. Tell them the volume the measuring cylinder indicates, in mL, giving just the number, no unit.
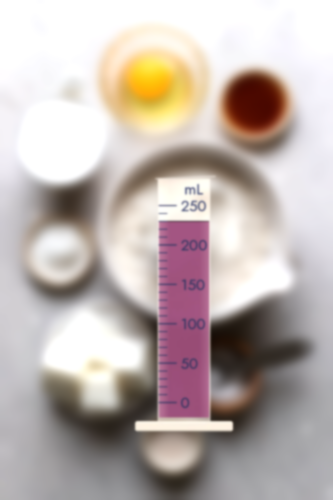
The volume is 230
